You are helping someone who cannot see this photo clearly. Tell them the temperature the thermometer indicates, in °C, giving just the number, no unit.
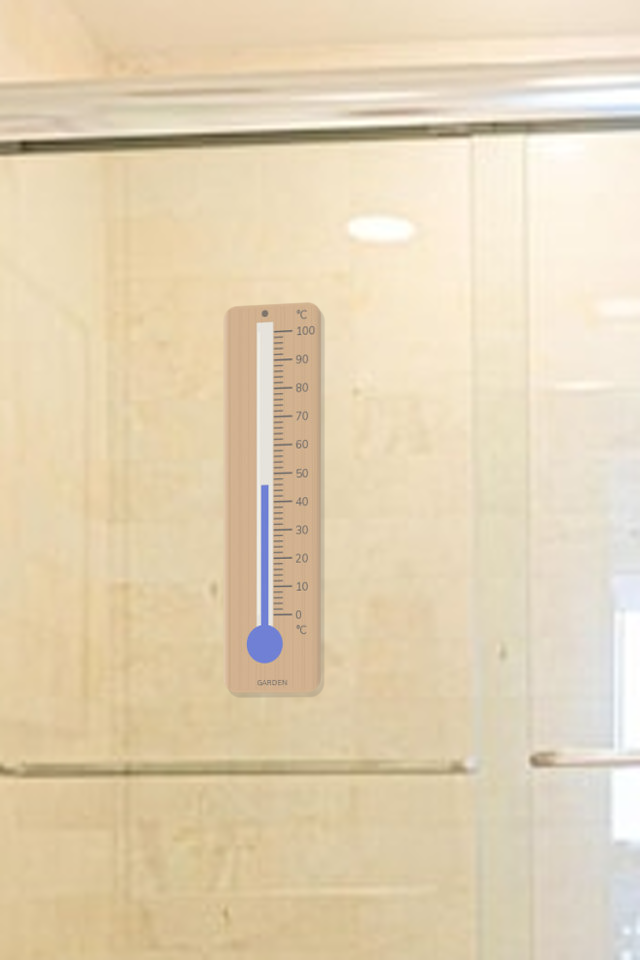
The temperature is 46
